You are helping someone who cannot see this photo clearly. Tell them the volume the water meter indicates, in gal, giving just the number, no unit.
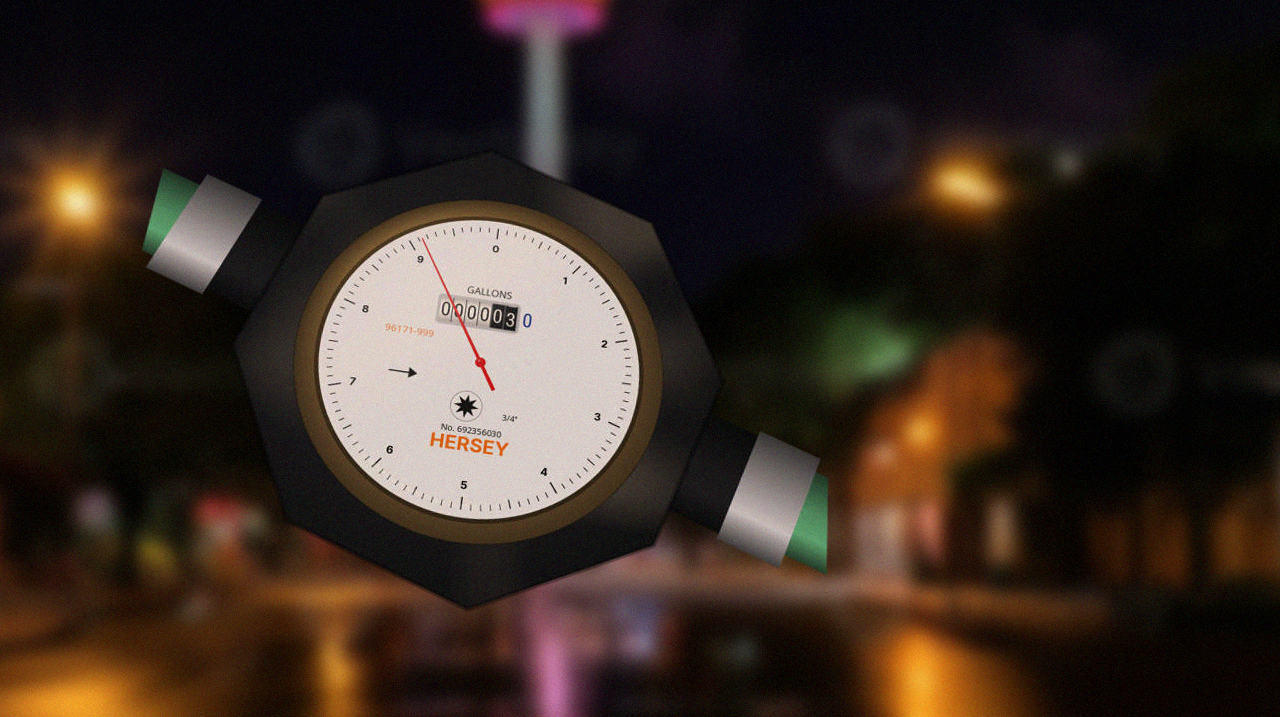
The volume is 29.1
